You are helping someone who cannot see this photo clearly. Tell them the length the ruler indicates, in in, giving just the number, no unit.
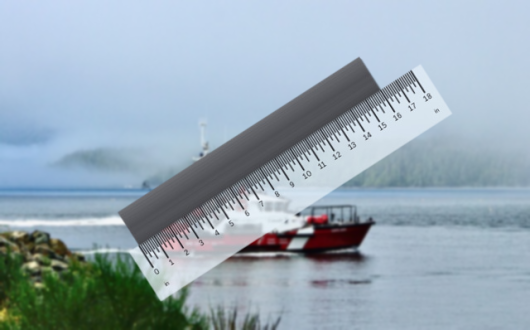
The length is 16
